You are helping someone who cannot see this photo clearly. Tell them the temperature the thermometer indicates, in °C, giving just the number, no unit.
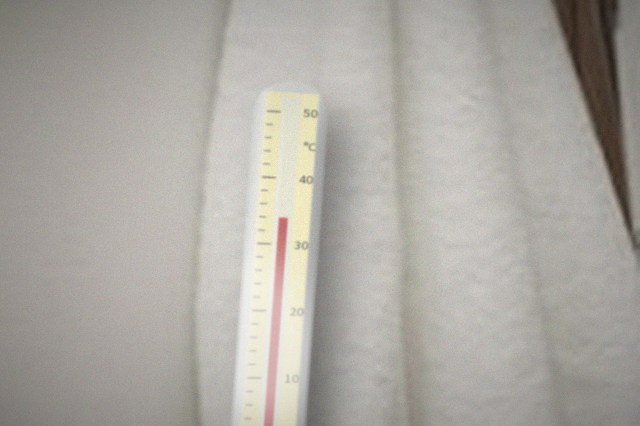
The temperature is 34
